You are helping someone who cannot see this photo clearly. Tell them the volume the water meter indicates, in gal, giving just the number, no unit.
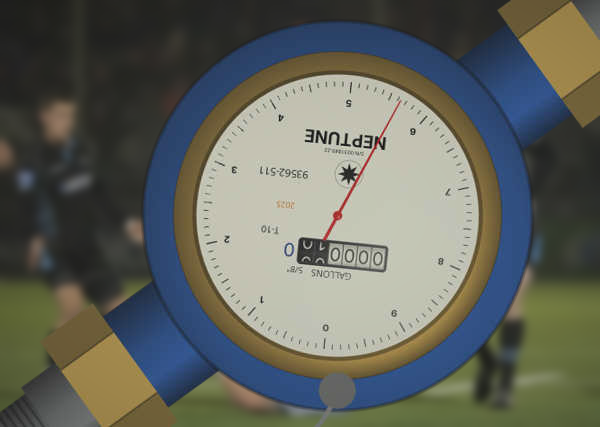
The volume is 95.6
